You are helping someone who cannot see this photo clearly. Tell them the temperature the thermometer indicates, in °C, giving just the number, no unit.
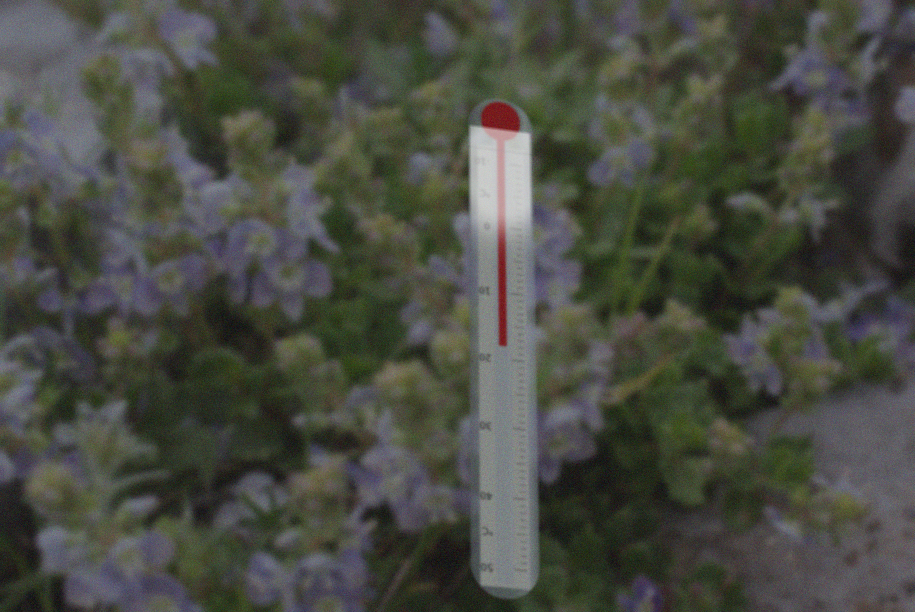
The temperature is 18
